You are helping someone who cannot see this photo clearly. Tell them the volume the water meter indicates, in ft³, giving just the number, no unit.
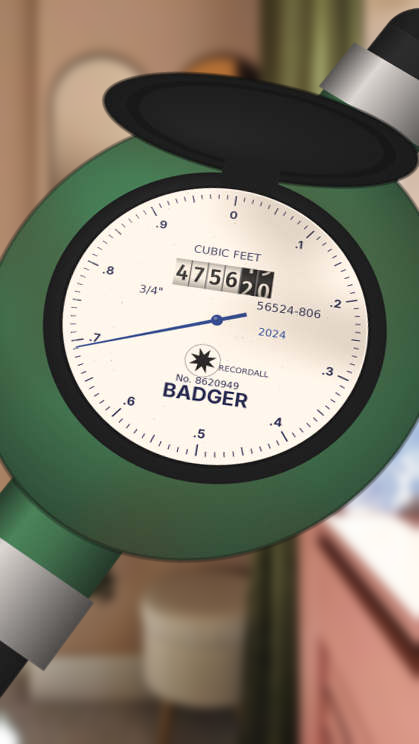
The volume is 475619.69
